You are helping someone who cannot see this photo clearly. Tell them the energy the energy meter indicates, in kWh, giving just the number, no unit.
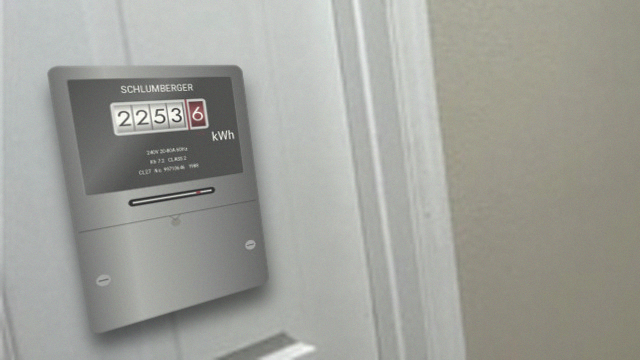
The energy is 2253.6
